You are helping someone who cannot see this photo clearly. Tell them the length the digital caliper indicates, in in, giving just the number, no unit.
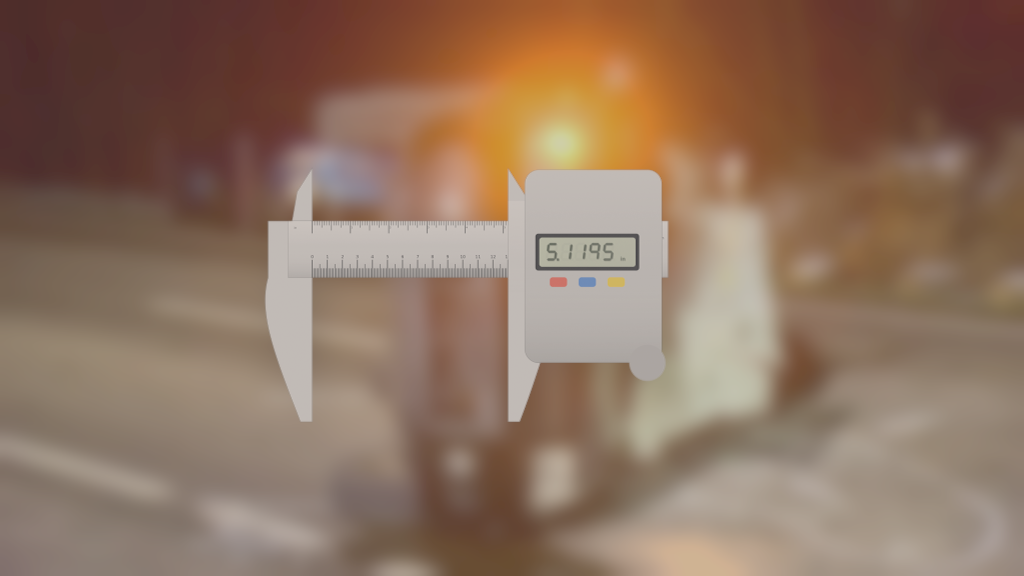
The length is 5.1195
